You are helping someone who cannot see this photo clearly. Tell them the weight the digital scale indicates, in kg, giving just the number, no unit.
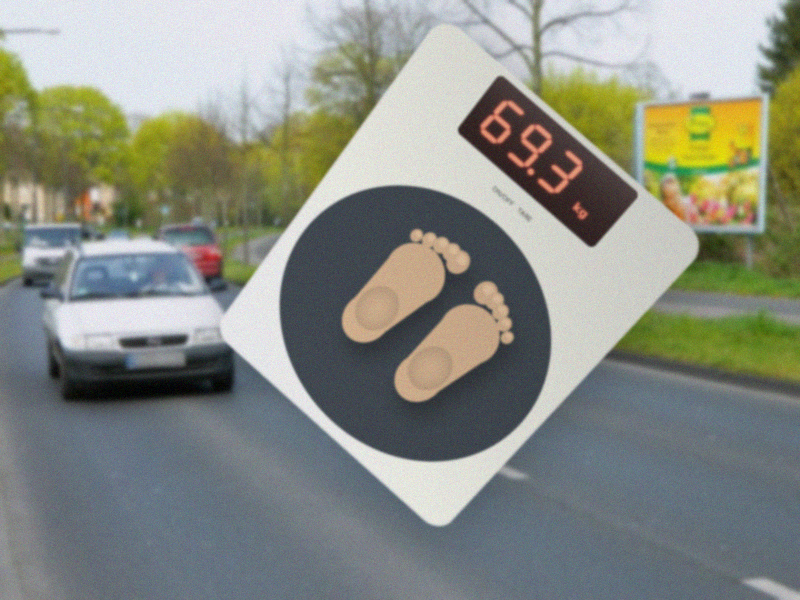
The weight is 69.3
